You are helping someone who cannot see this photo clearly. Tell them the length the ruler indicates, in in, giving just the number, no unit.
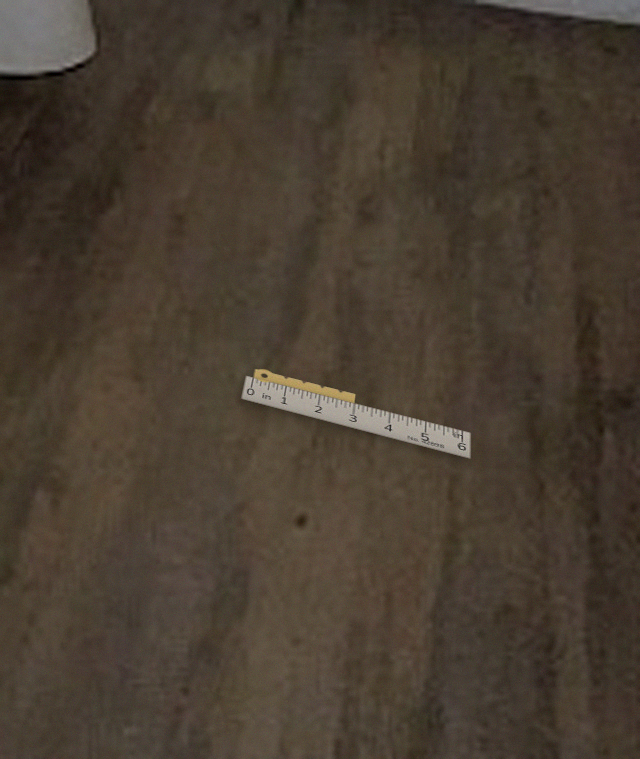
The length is 3
